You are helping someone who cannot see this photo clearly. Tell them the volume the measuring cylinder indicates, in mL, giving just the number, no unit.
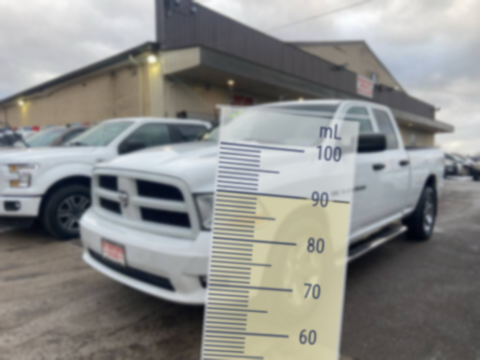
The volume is 90
